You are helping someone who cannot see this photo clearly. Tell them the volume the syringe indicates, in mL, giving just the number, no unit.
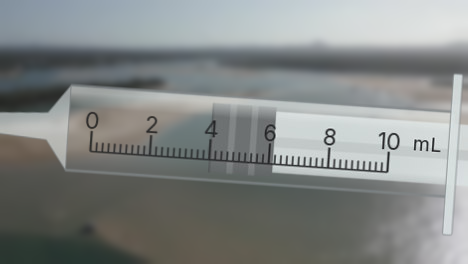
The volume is 4
